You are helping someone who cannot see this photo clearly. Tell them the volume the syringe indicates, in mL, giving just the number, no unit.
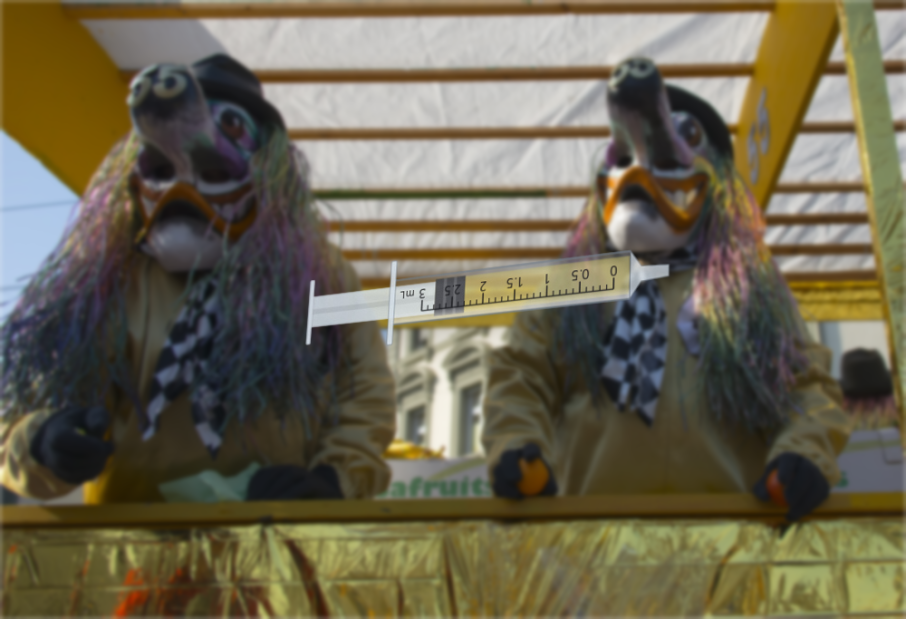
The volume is 2.3
